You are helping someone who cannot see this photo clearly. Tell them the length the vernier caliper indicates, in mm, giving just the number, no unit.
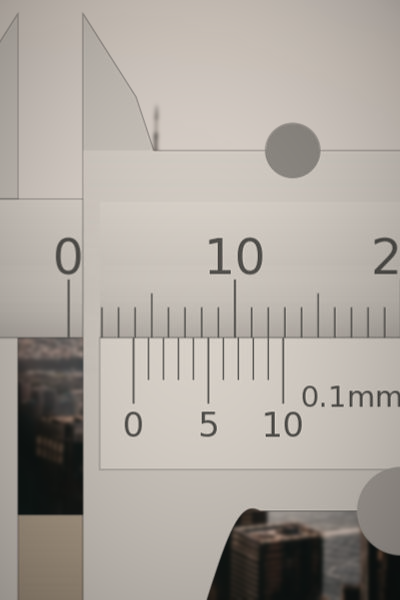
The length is 3.9
